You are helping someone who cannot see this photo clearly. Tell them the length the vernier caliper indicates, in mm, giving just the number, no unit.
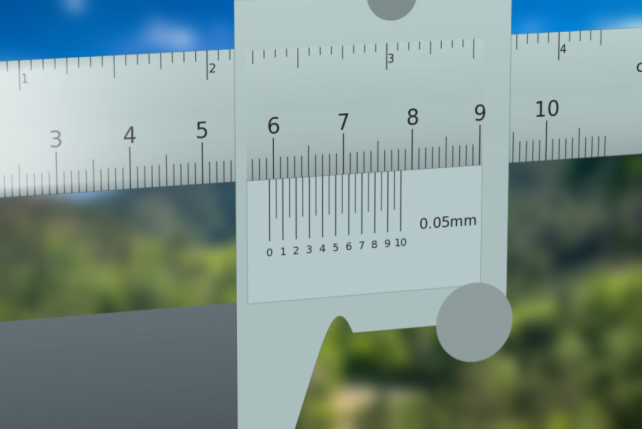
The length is 59.4
